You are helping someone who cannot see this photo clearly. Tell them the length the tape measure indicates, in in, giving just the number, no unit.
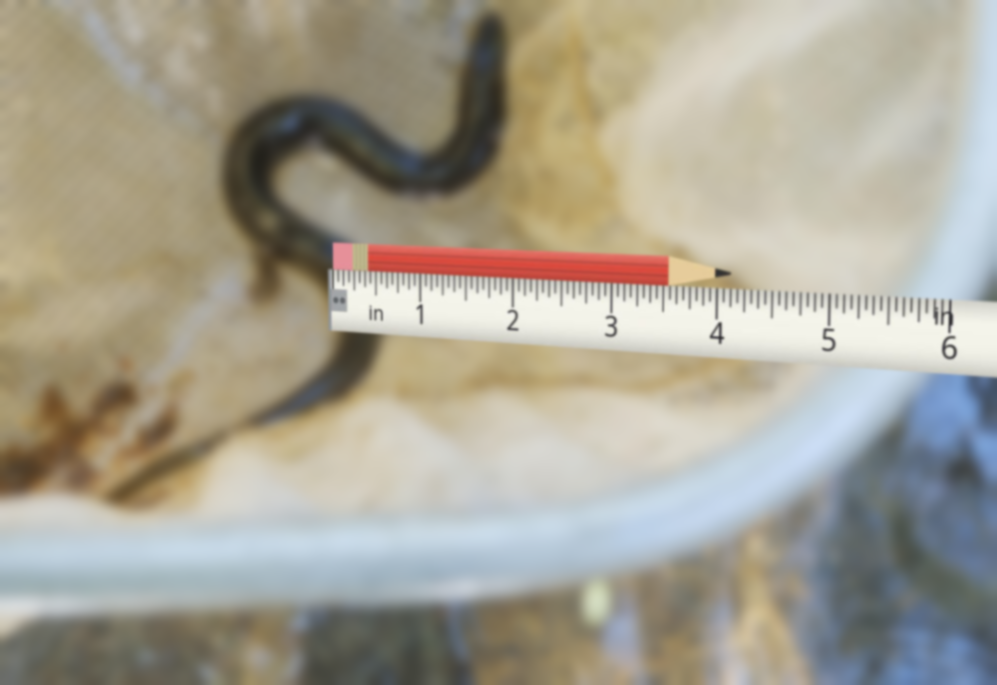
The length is 4.125
